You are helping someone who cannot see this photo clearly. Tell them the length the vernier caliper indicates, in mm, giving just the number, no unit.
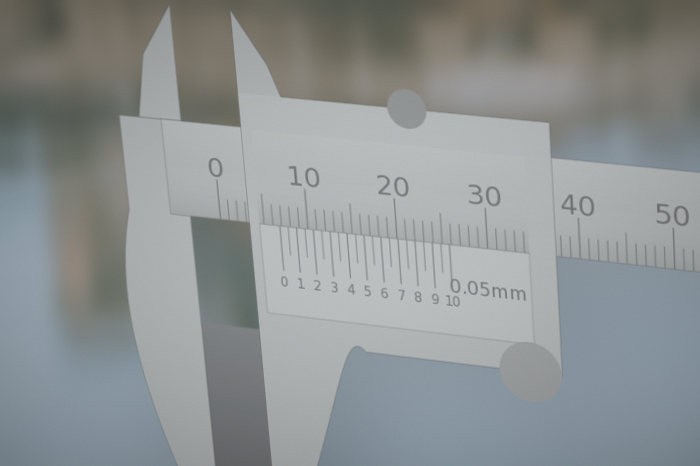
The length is 6.8
